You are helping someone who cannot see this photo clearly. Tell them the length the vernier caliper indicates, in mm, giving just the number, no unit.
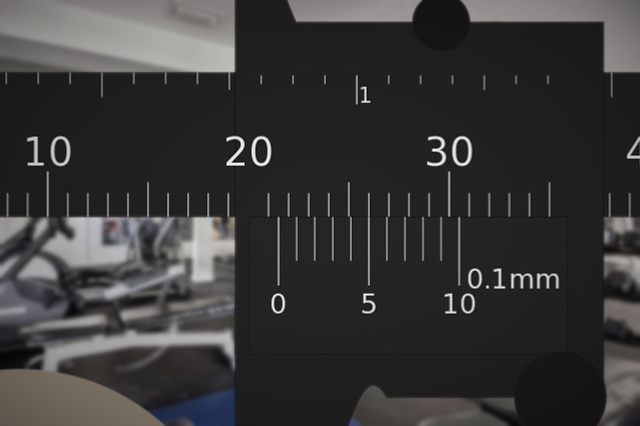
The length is 21.5
